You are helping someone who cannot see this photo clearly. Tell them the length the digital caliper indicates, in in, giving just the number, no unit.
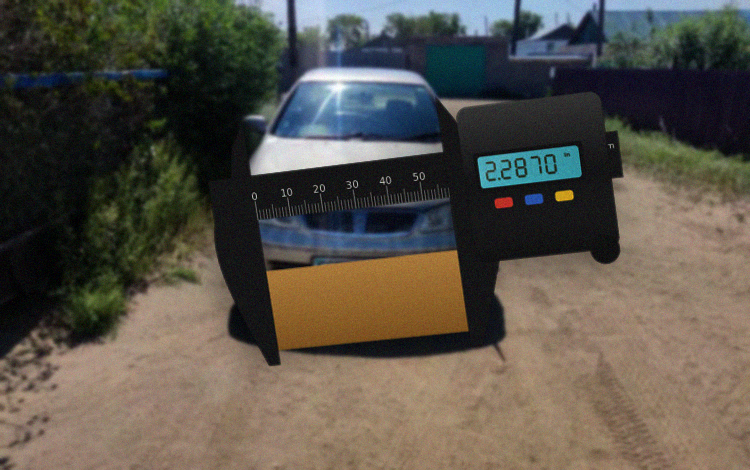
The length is 2.2870
